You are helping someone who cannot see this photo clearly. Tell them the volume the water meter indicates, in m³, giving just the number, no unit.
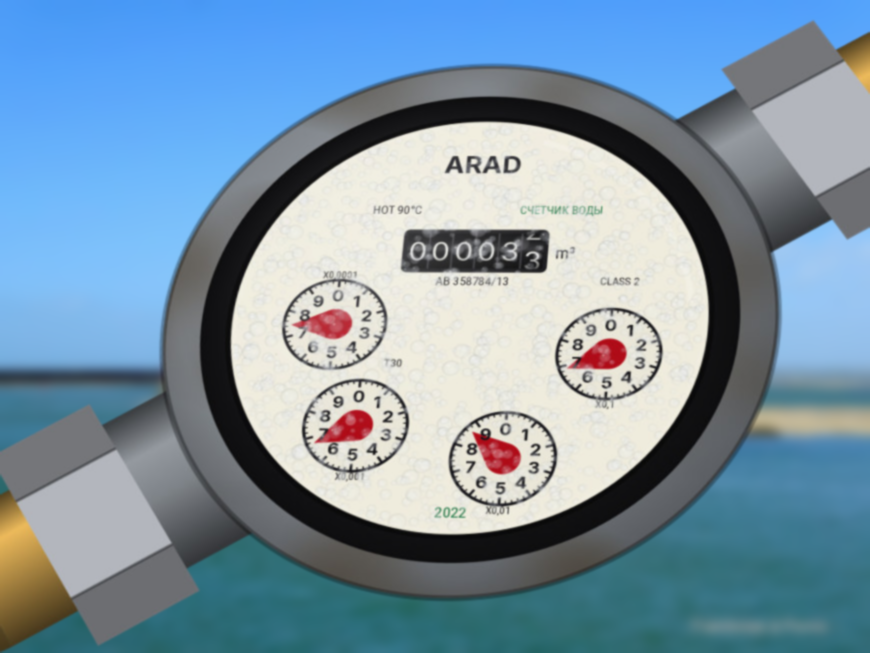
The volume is 32.6867
